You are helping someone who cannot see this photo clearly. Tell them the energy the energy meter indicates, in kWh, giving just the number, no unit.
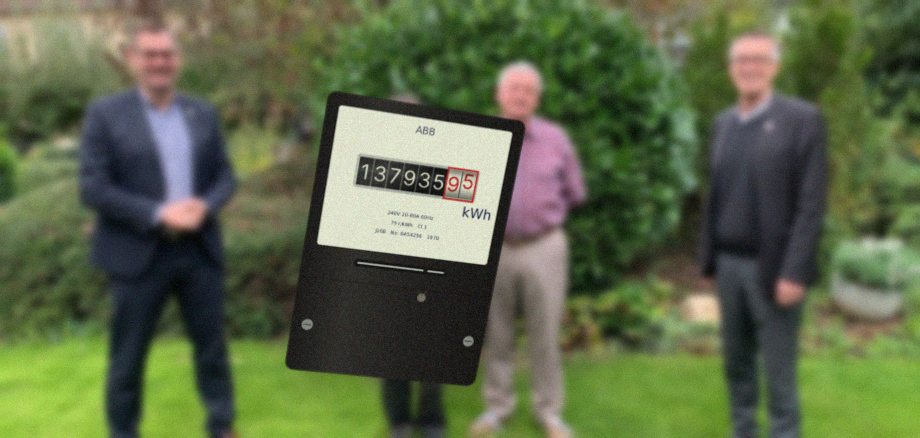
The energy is 137935.95
